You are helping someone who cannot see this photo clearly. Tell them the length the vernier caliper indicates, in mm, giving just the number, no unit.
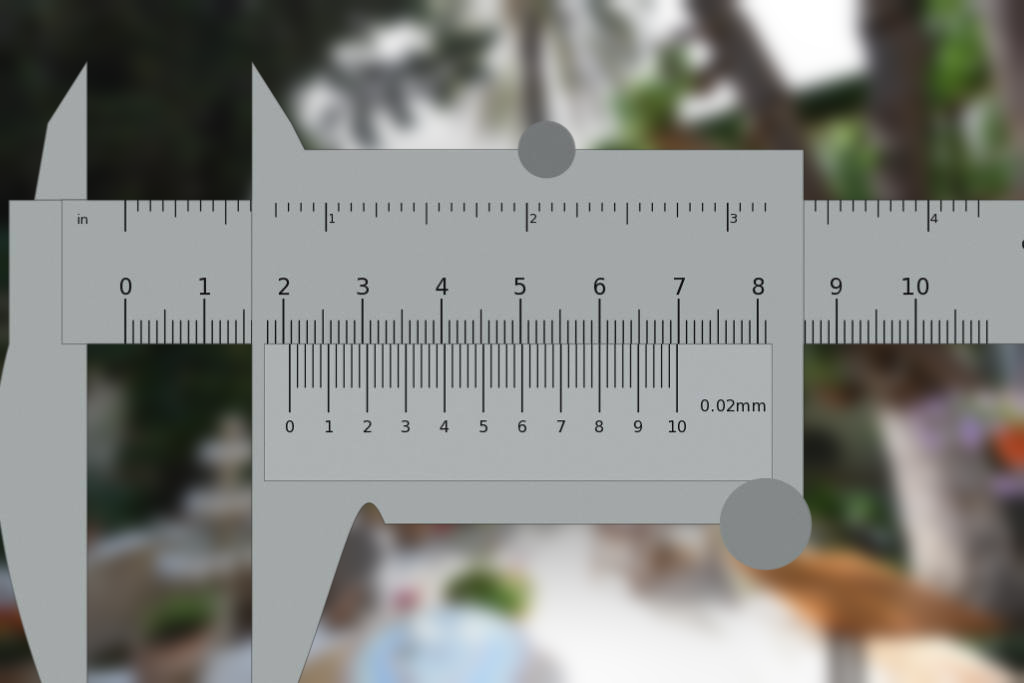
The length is 20.8
